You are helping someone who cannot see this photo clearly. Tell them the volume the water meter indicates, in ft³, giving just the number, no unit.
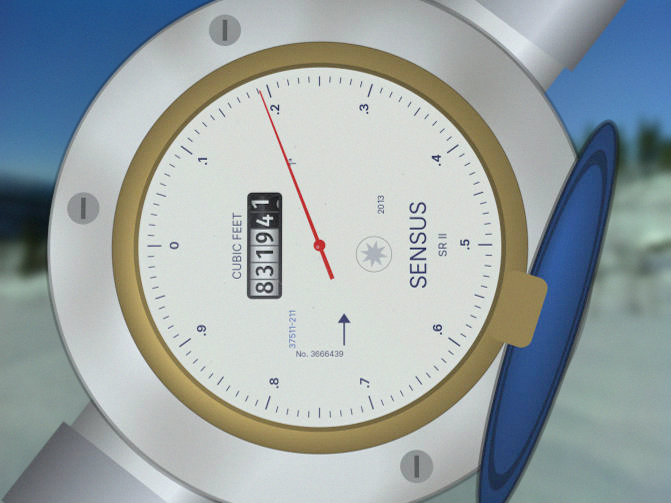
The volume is 831941.19
